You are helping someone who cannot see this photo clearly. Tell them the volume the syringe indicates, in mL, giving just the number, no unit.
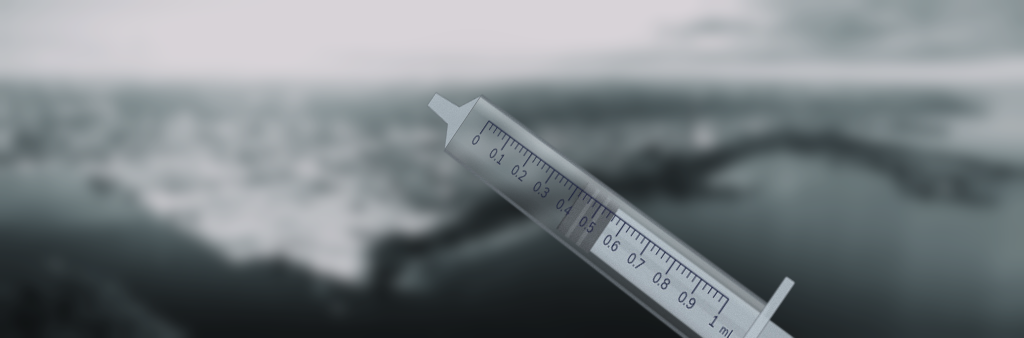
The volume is 0.42
